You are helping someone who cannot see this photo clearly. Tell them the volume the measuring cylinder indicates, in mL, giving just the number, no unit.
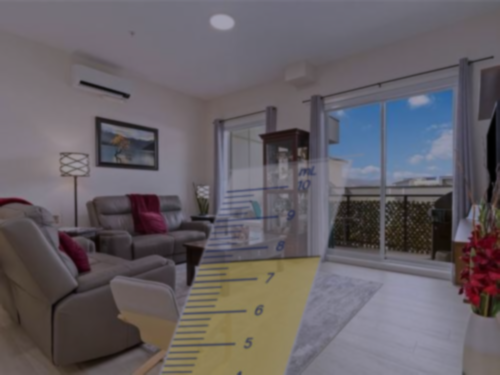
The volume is 7.6
